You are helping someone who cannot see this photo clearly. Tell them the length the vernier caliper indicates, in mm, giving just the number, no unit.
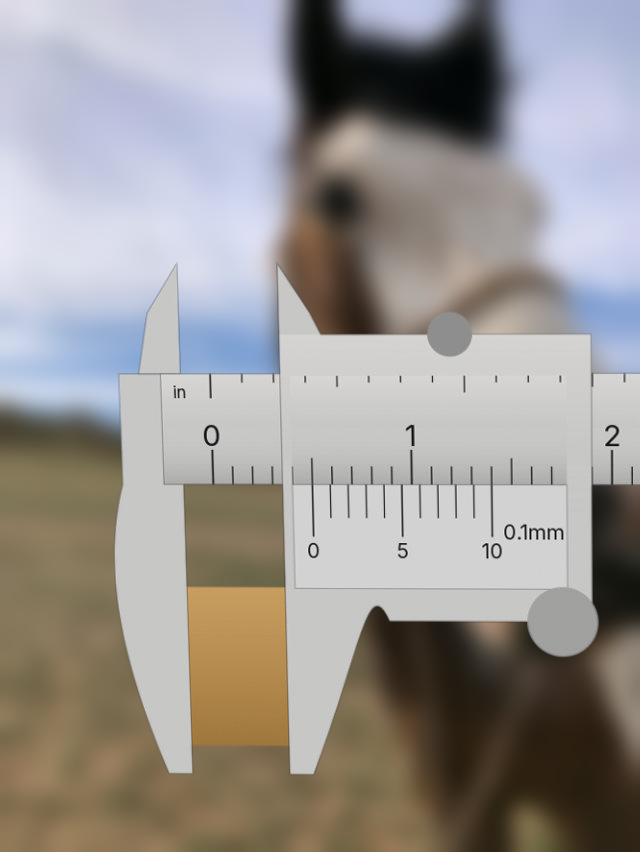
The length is 5.0
